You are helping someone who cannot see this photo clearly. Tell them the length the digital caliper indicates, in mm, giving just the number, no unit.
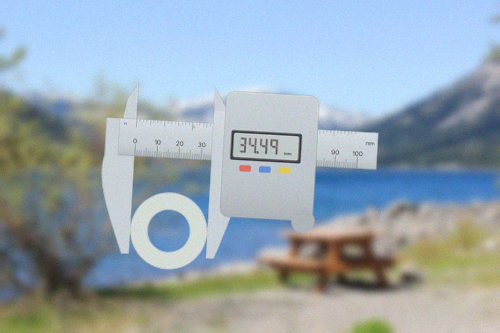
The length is 34.49
